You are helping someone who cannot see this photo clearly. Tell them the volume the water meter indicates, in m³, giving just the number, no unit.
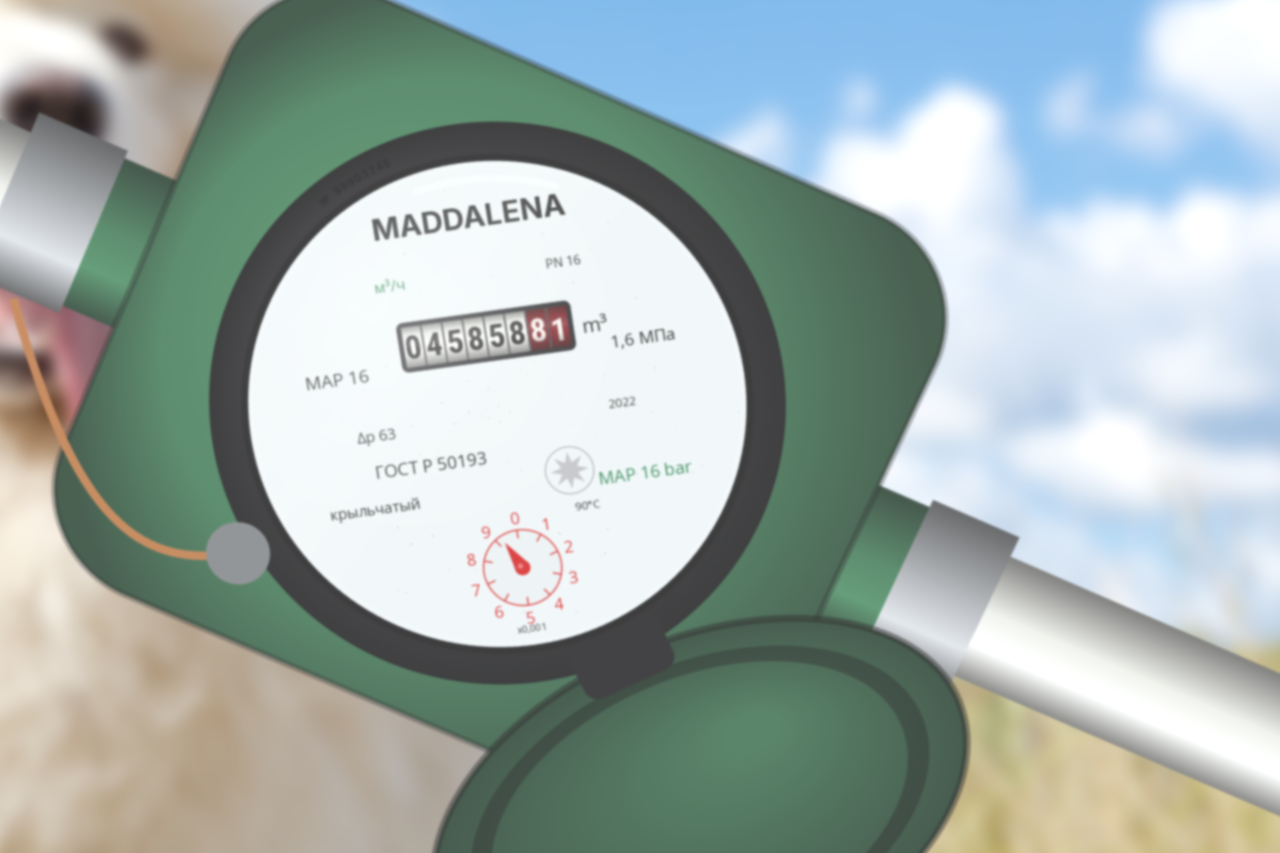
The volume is 45858.809
